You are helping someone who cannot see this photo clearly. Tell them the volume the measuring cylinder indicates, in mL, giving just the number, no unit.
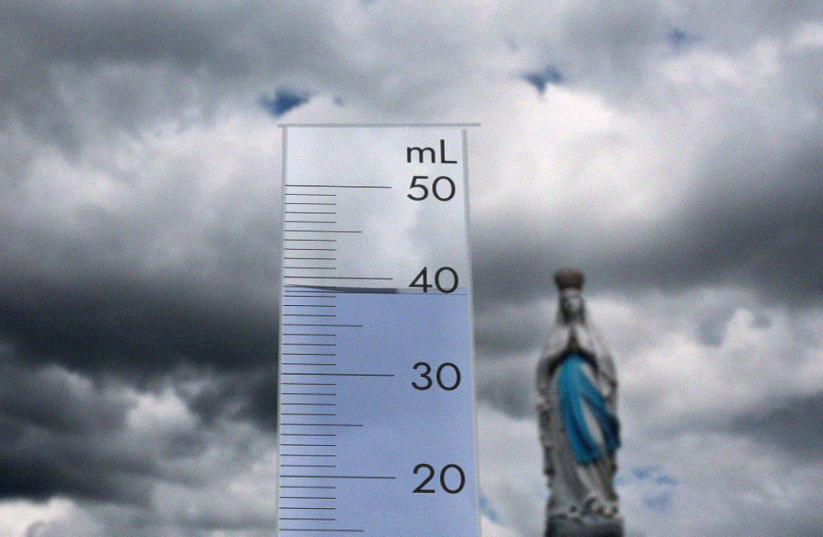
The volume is 38.5
